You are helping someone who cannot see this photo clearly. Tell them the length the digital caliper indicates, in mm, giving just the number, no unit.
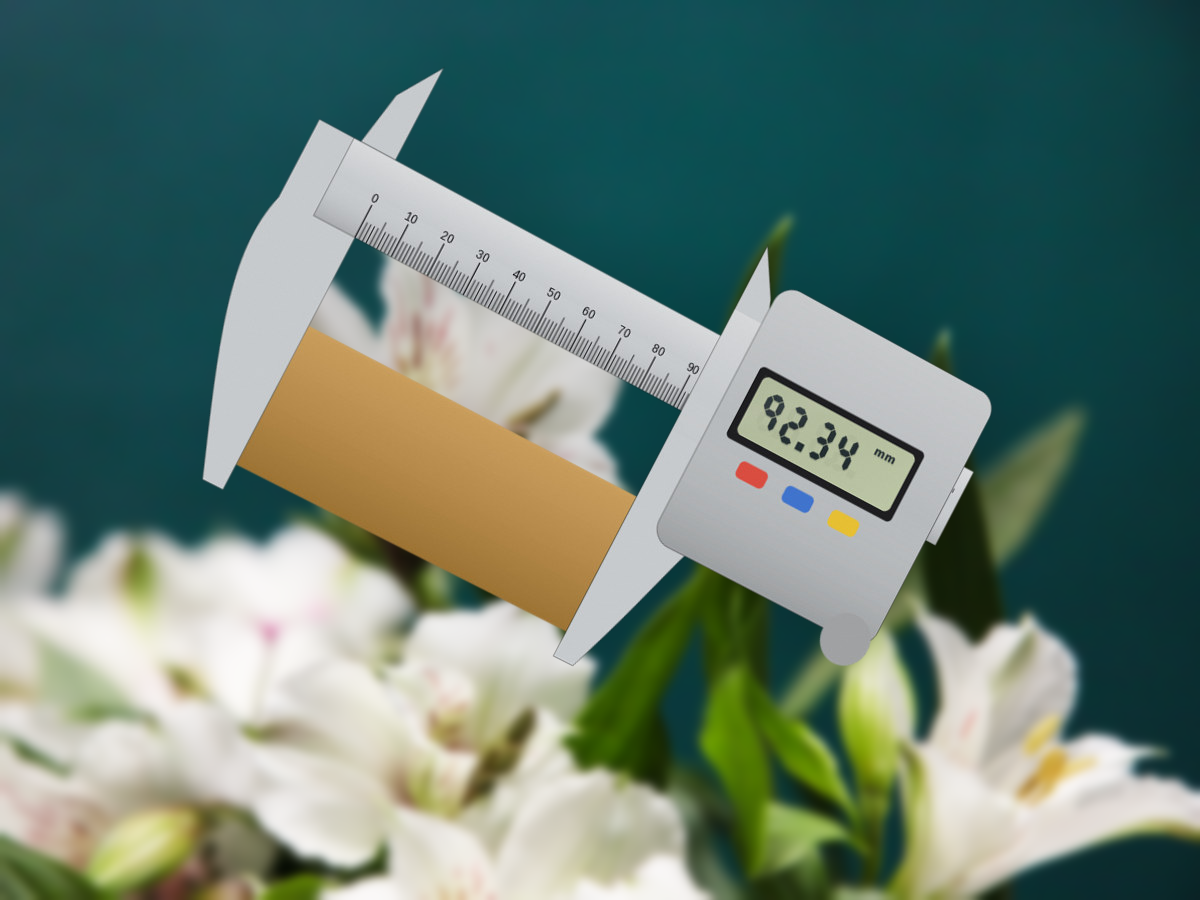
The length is 92.34
